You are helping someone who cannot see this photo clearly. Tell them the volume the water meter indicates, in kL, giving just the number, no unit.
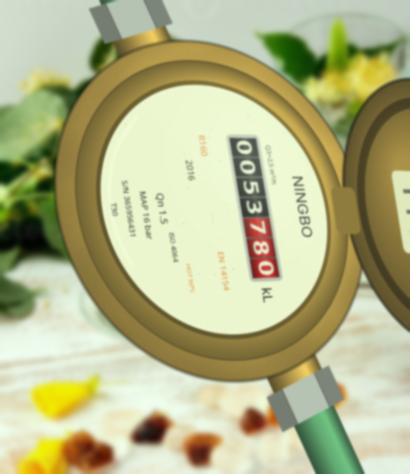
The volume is 53.780
